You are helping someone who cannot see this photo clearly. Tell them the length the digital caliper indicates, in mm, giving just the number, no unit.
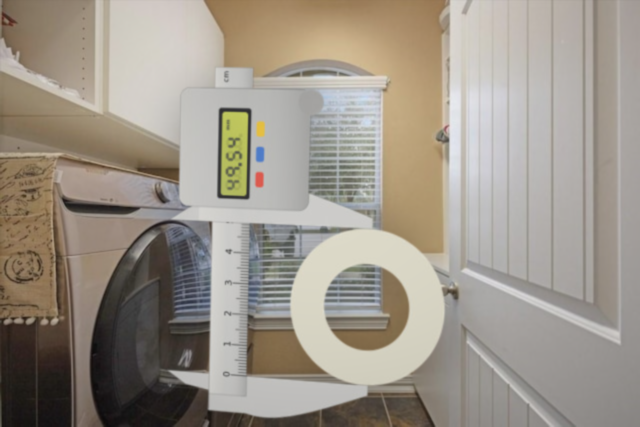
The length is 49.54
